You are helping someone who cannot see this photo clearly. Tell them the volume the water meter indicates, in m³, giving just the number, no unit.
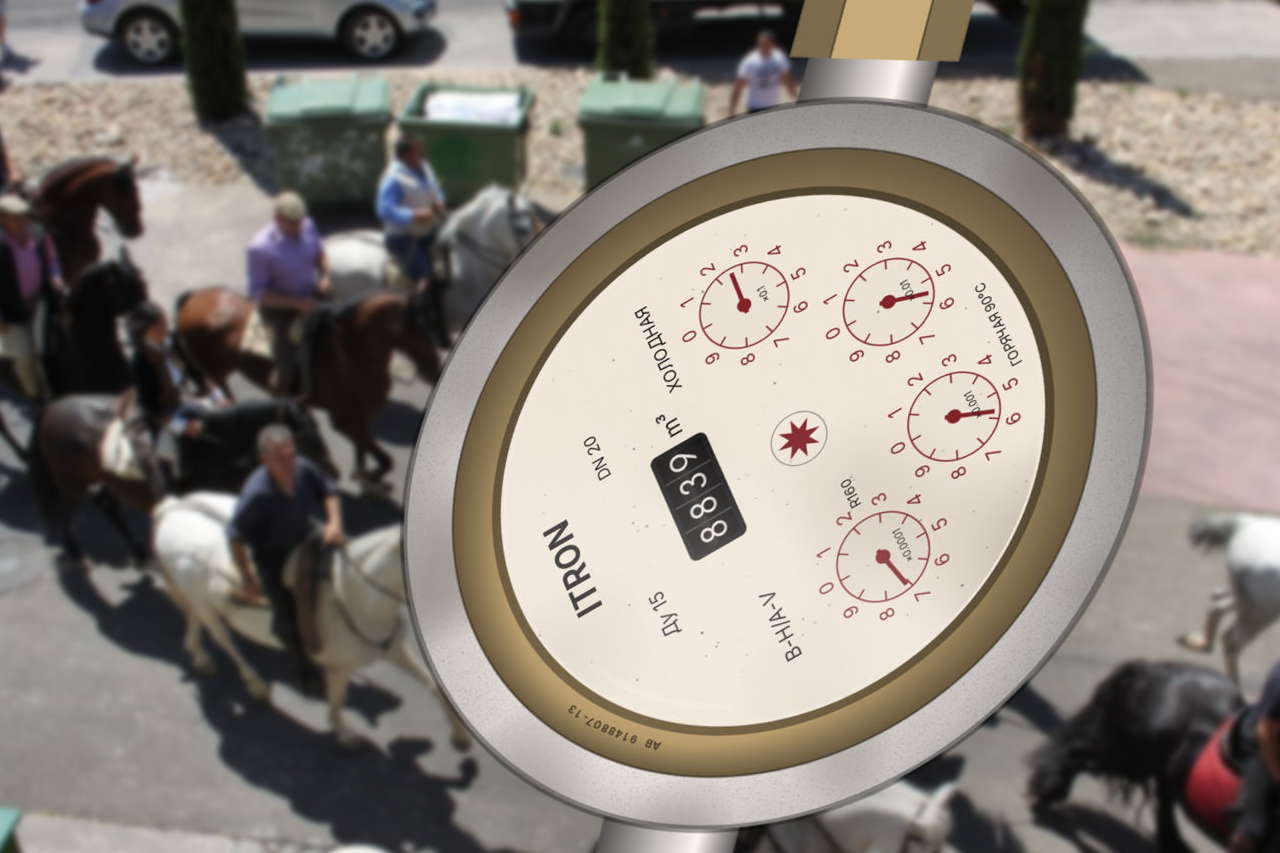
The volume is 8839.2557
